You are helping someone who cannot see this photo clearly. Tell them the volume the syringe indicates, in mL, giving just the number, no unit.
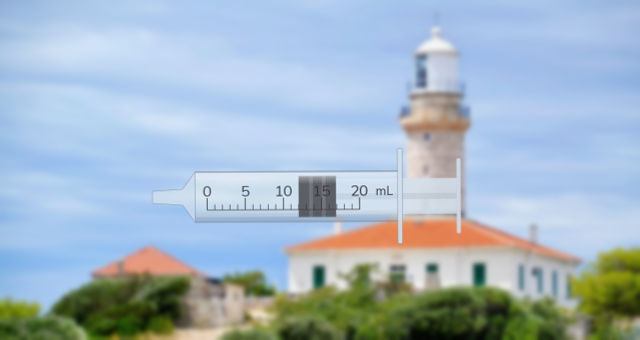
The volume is 12
